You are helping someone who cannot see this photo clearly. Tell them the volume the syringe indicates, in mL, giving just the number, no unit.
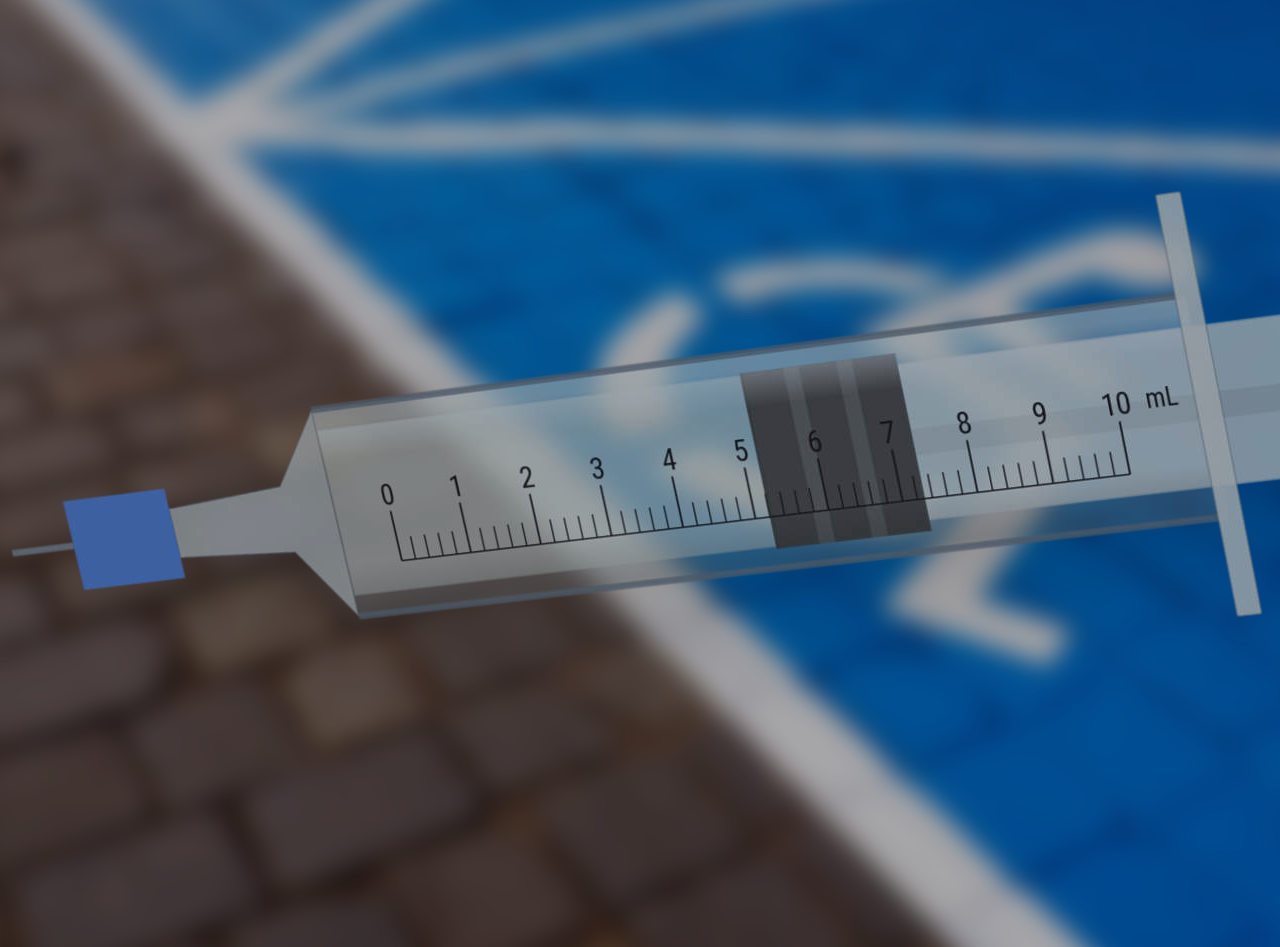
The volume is 5.2
